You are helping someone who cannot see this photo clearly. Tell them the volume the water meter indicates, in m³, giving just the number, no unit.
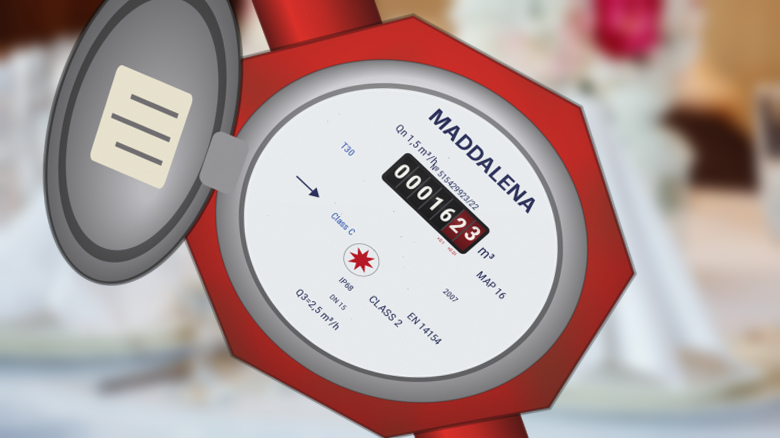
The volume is 16.23
